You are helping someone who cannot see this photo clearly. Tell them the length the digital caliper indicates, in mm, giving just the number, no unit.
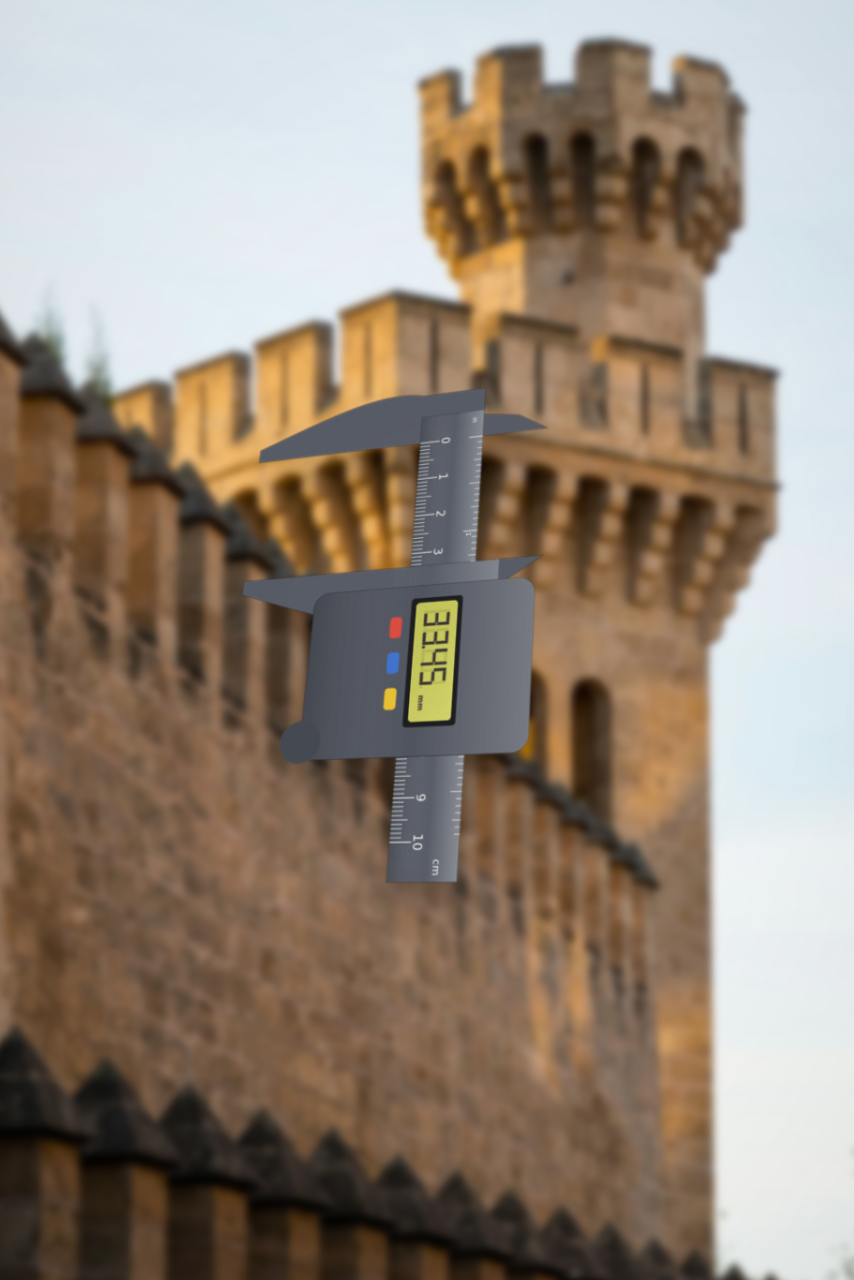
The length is 33.45
